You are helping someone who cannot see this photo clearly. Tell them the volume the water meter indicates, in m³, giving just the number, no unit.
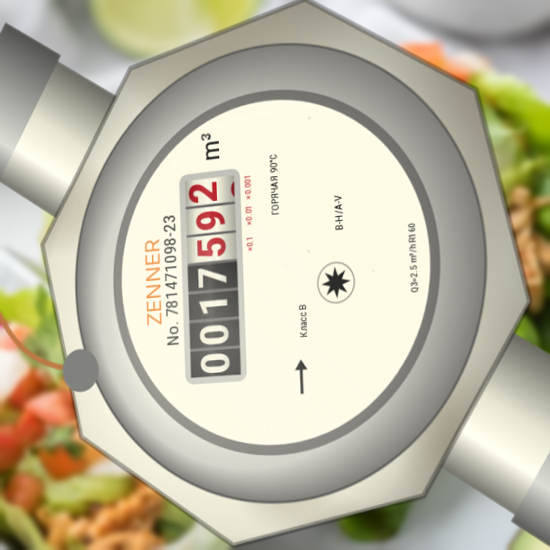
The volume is 17.592
